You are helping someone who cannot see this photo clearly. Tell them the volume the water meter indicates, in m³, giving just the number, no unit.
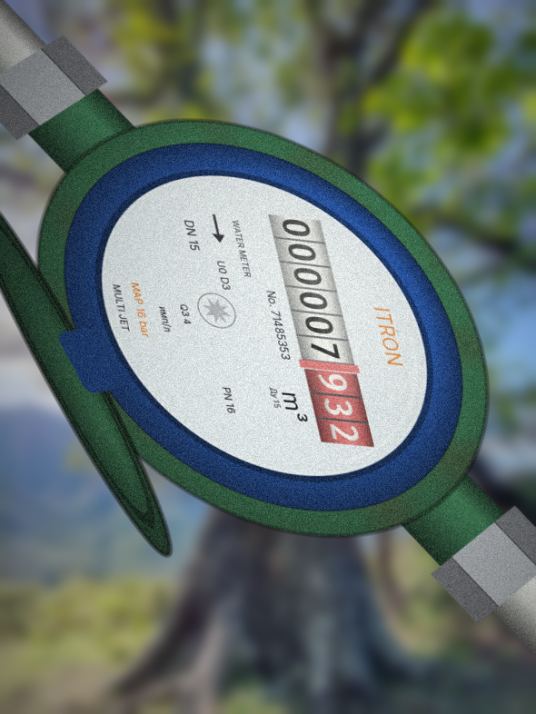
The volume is 7.932
